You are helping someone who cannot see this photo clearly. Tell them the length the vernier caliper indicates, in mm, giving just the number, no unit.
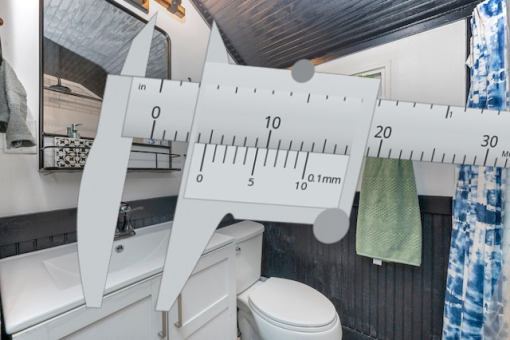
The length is 4.7
